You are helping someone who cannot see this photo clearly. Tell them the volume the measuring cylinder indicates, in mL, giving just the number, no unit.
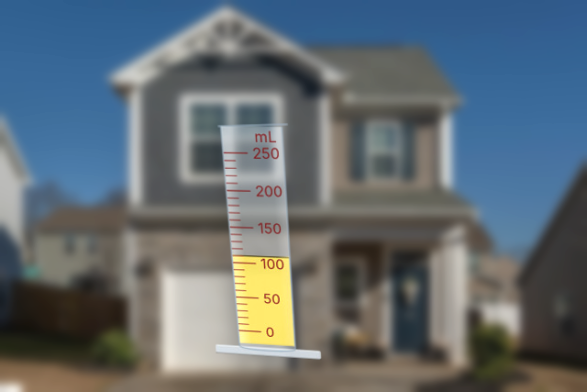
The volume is 110
